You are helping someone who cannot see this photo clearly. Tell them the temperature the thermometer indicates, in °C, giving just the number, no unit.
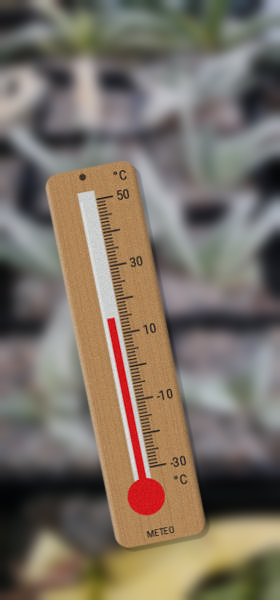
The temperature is 15
